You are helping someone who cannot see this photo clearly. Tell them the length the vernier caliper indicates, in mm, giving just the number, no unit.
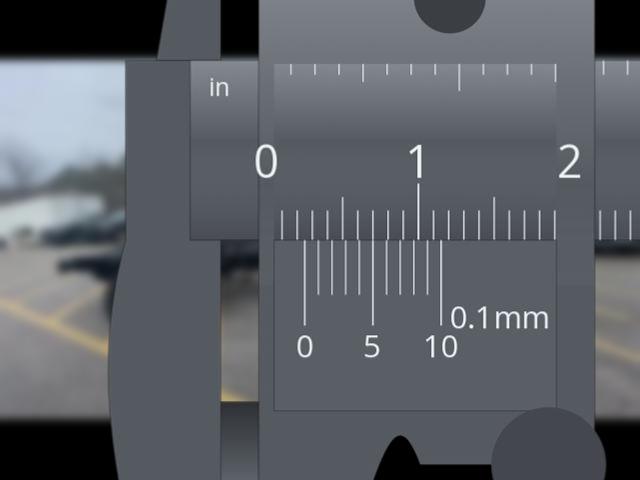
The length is 2.5
